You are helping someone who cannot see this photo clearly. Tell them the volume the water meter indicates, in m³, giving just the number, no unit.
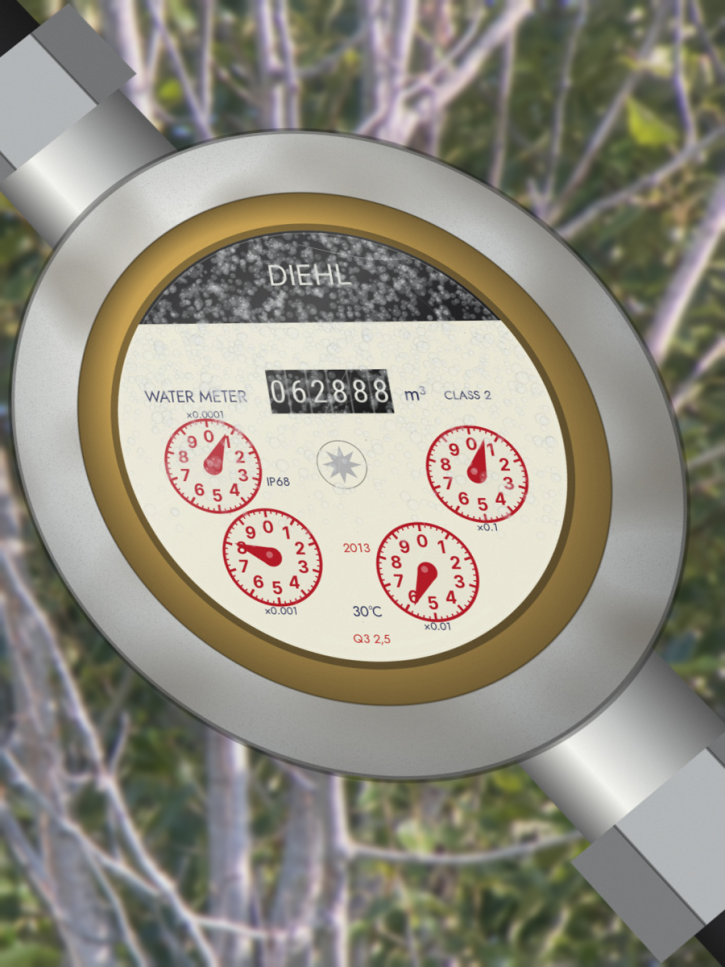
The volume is 62888.0580
